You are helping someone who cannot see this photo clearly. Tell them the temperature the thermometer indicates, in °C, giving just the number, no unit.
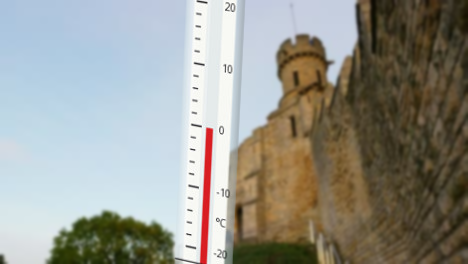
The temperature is 0
